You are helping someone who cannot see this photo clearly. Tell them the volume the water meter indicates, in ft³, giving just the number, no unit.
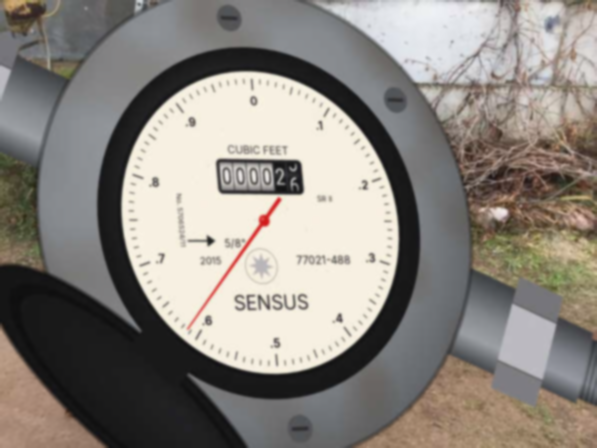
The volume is 25.61
